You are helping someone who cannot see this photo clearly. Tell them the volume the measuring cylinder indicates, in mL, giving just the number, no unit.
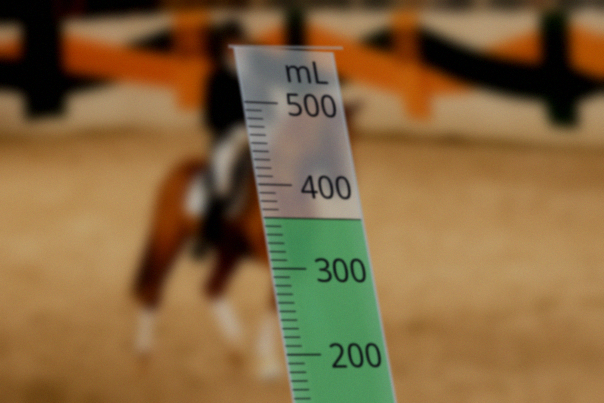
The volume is 360
